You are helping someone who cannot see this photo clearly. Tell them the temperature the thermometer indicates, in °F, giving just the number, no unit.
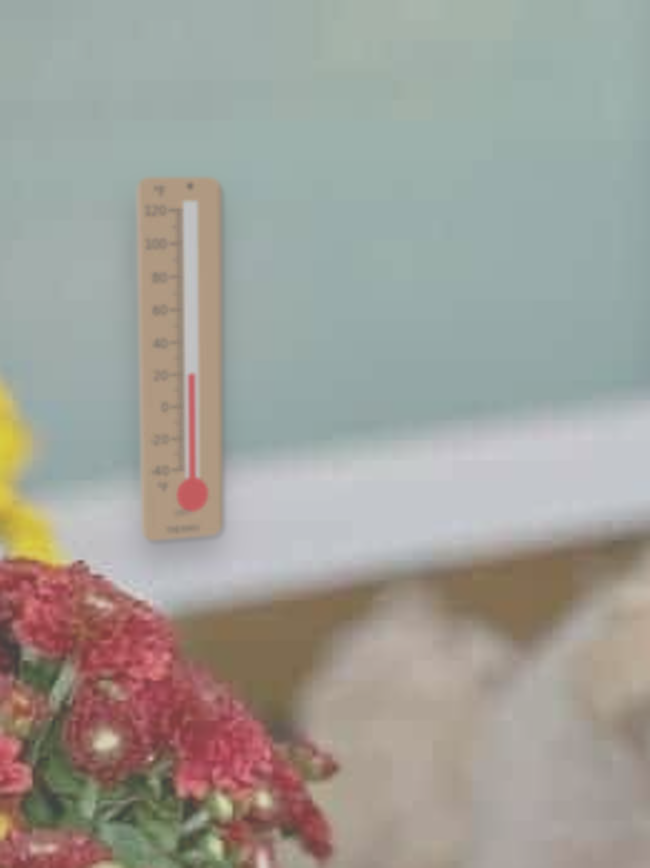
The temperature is 20
